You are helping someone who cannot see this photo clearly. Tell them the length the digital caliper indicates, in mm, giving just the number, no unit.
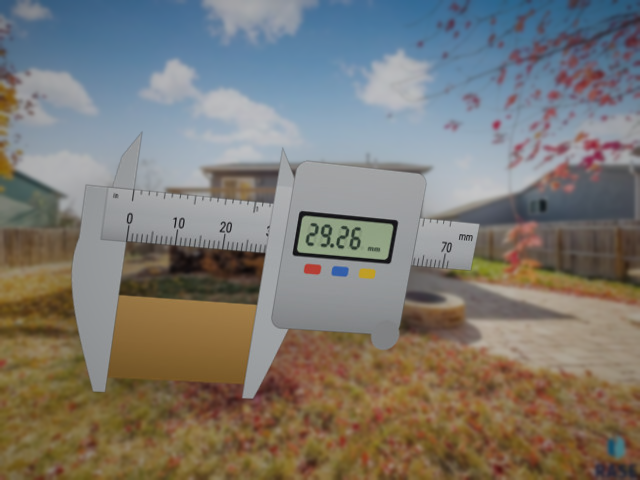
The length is 29.26
